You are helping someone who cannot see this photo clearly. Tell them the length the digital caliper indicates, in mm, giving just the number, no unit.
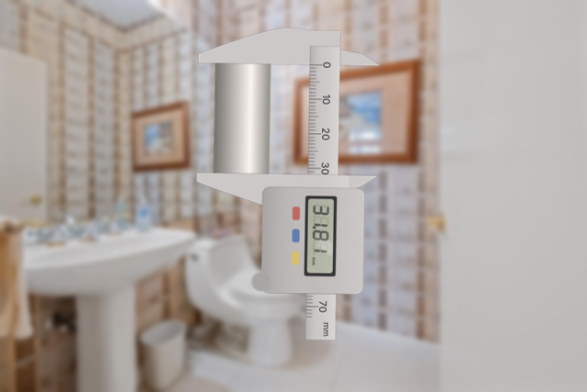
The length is 31.81
